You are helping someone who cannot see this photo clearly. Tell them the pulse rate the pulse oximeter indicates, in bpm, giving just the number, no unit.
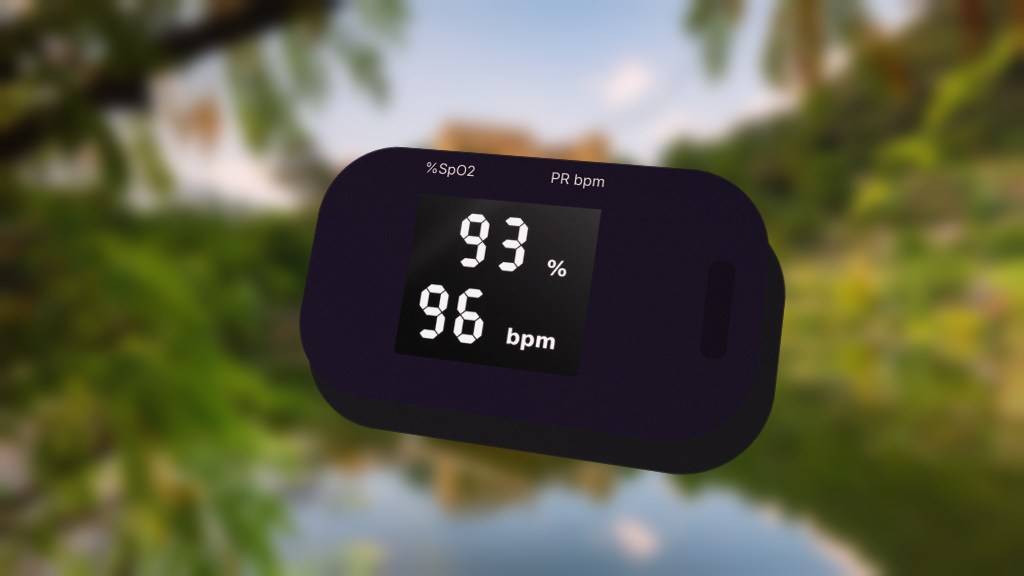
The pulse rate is 96
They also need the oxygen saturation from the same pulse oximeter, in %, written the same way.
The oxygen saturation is 93
